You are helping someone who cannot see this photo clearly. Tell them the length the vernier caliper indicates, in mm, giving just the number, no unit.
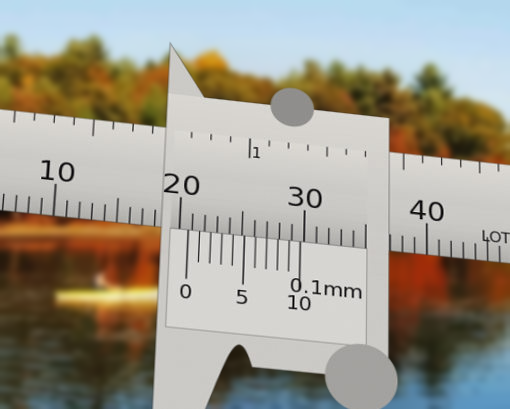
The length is 20.7
